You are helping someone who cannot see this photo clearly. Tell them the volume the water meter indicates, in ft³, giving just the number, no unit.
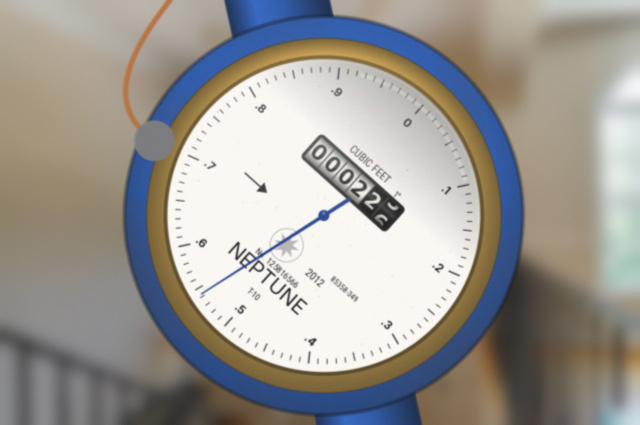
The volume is 225.54
